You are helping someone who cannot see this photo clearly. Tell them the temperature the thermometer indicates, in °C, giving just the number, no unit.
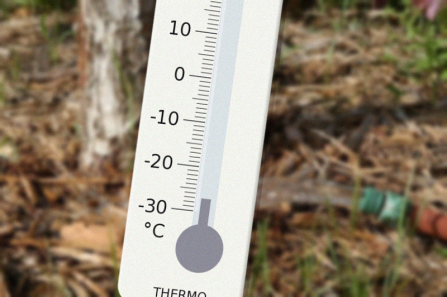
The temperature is -27
